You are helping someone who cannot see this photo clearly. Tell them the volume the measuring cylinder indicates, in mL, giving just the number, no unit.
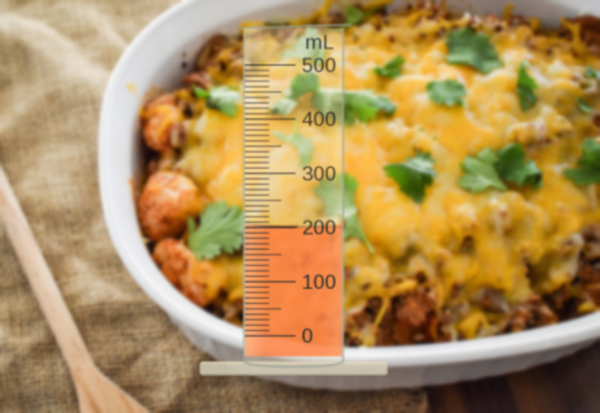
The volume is 200
